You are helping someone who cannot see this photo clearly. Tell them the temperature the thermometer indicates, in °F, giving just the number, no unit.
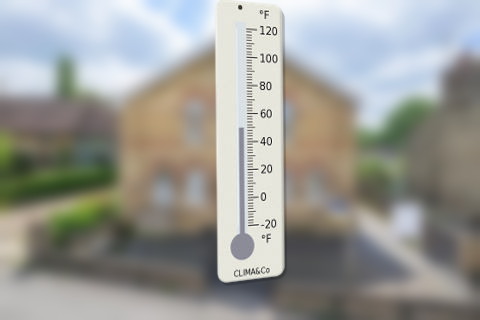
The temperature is 50
